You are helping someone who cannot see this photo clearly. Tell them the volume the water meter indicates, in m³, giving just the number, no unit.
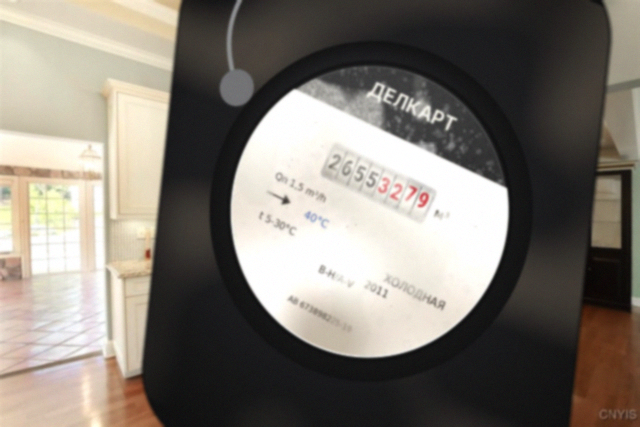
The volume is 2655.3279
